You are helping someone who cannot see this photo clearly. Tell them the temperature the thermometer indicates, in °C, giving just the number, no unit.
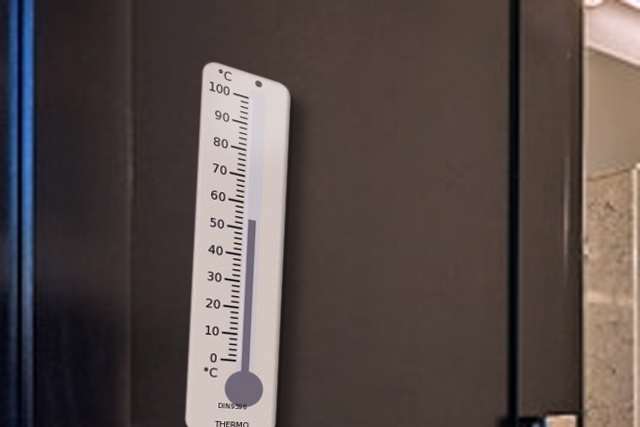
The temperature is 54
